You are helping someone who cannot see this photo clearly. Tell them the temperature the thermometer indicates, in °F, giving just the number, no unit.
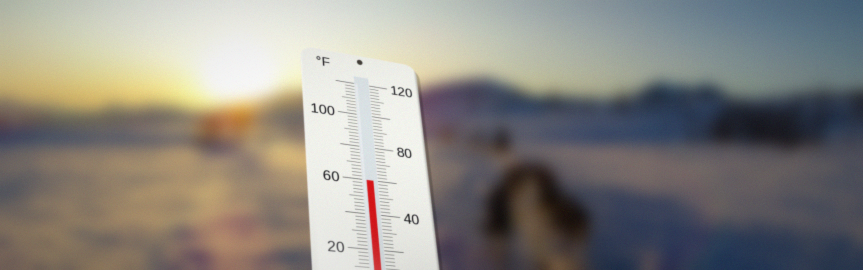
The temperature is 60
